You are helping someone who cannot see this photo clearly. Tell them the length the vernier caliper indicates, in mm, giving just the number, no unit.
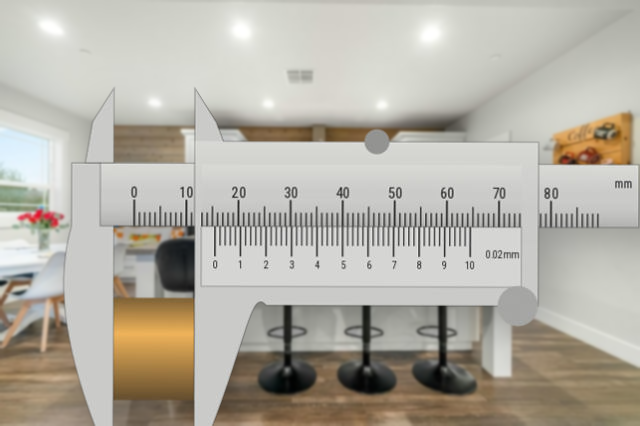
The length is 15.5
